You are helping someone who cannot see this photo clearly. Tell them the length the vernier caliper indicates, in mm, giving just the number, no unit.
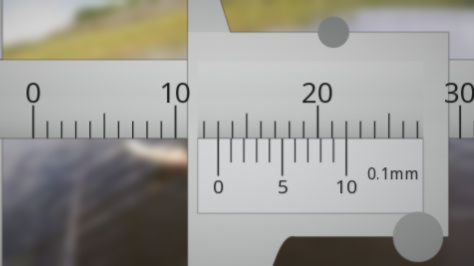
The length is 13.0
